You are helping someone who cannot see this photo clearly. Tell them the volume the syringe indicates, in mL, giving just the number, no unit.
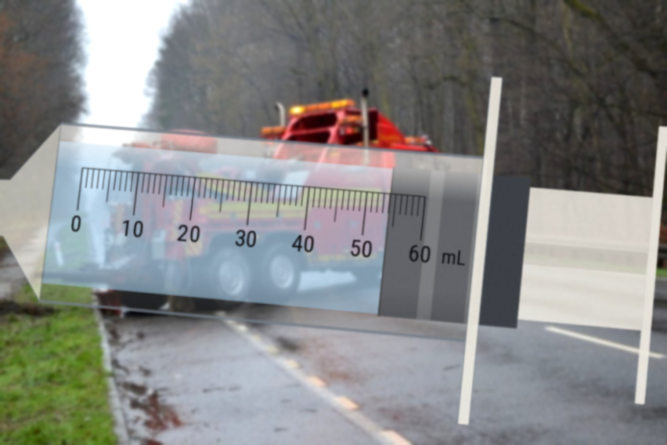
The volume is 54
